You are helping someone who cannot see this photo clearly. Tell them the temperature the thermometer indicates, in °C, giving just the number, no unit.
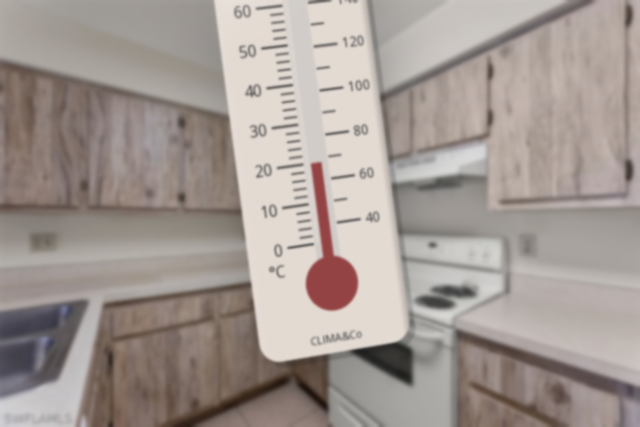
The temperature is 20
